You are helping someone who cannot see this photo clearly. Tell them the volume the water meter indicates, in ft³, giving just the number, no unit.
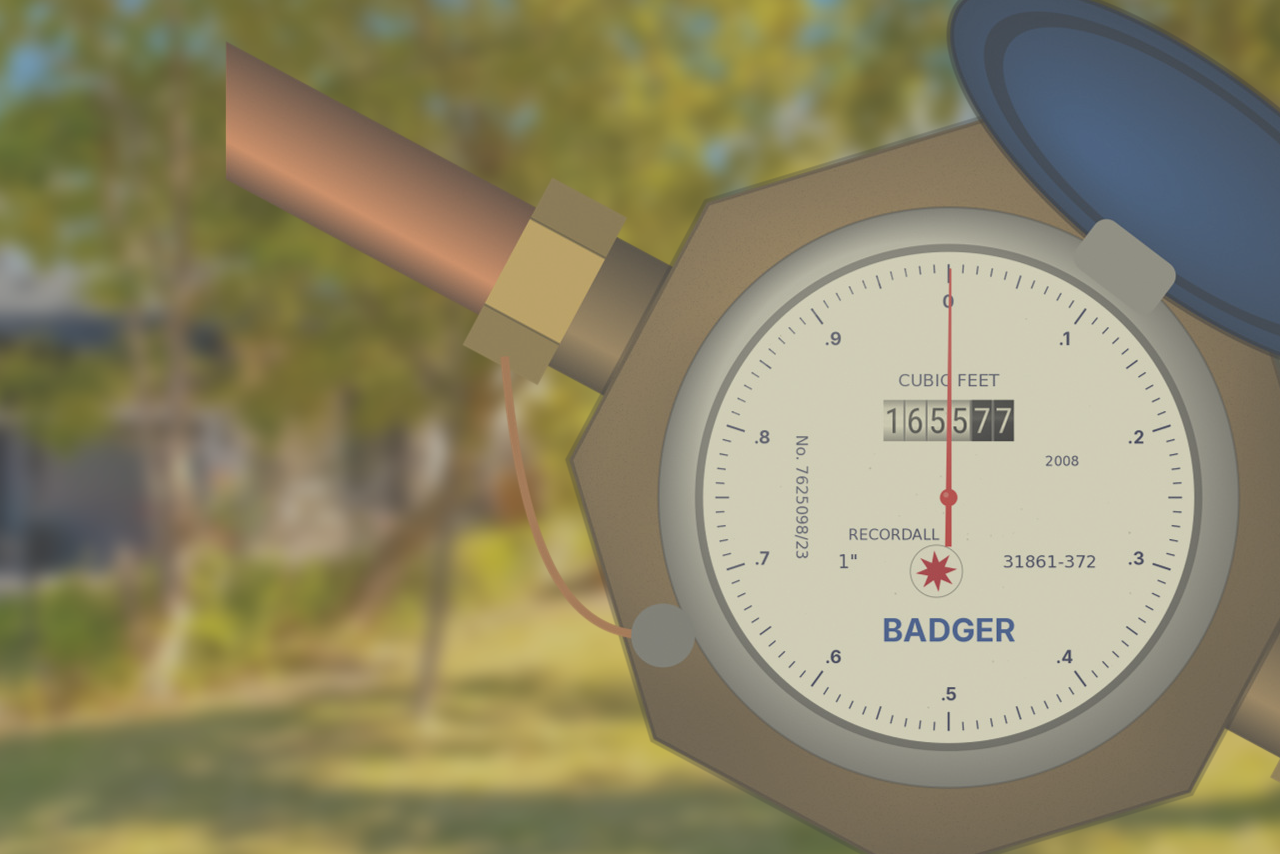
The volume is 165577.00
